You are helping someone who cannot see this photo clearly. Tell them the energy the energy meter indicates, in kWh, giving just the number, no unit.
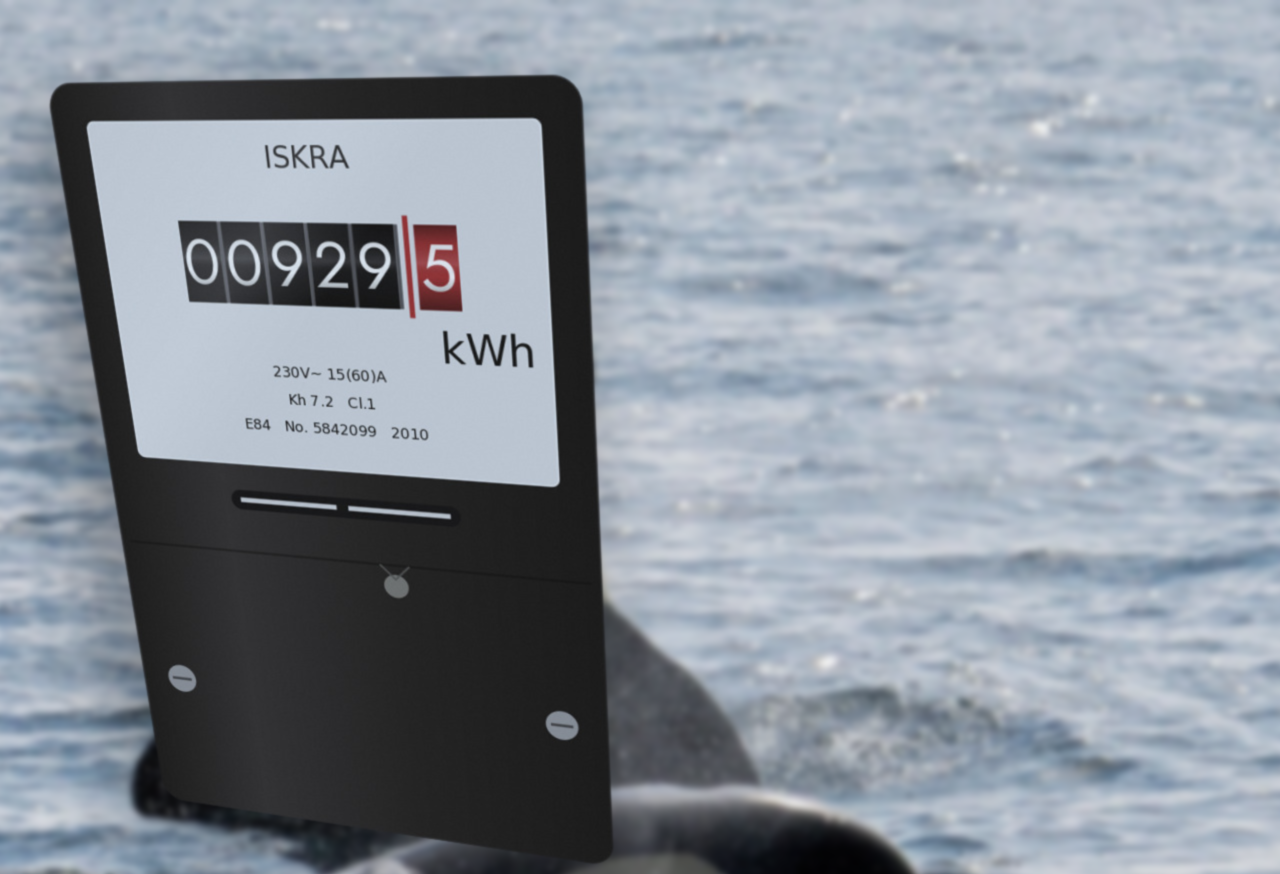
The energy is 929.5
